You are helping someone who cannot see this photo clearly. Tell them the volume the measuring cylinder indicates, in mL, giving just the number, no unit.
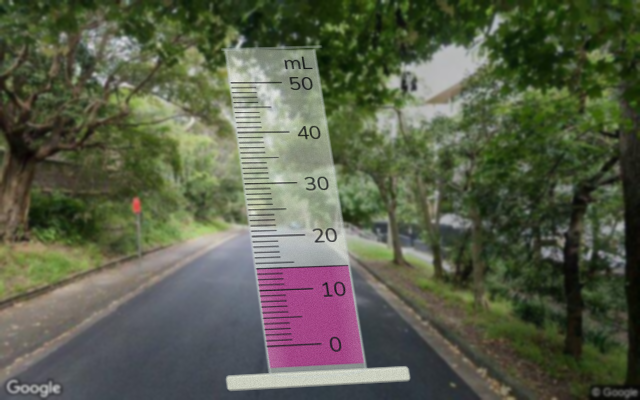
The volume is 14
